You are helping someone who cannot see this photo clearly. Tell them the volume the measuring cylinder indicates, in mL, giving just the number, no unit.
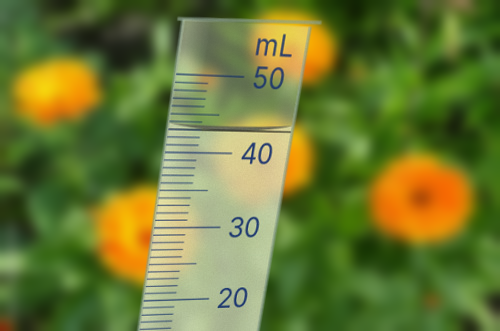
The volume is 43
